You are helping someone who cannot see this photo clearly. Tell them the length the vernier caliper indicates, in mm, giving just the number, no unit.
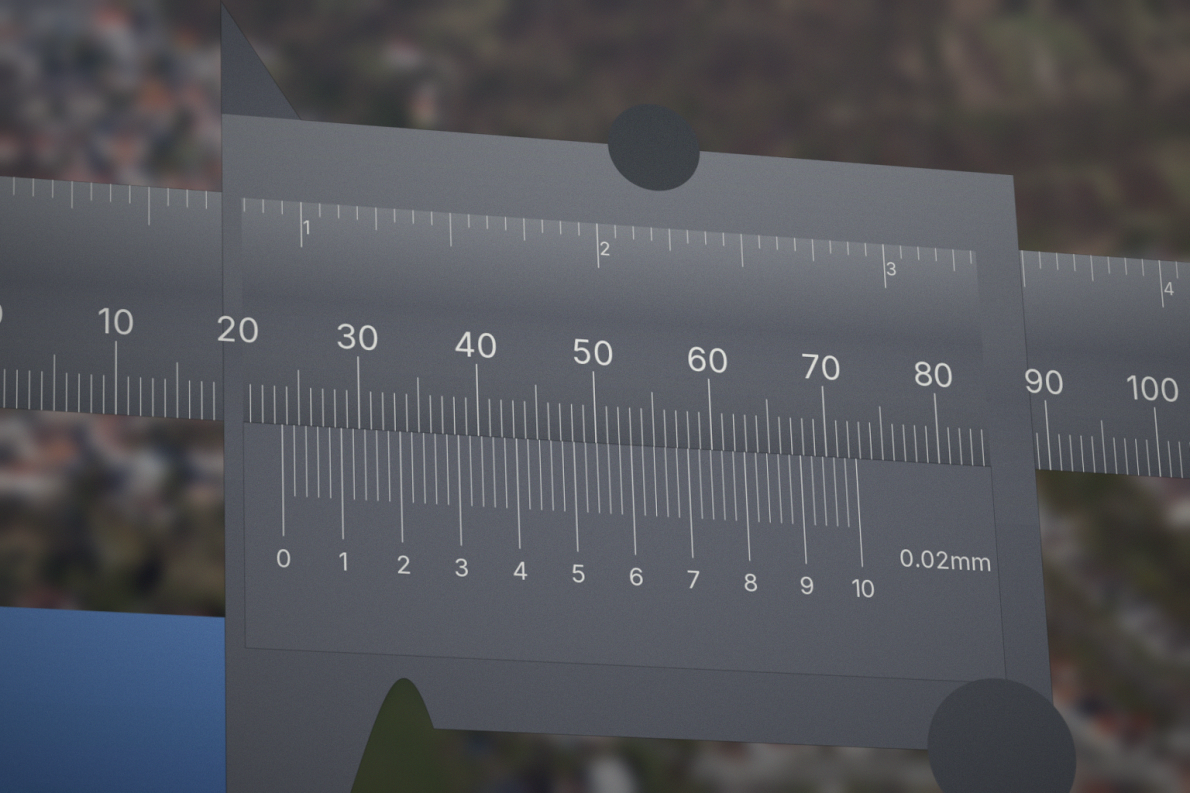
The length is 23.6
